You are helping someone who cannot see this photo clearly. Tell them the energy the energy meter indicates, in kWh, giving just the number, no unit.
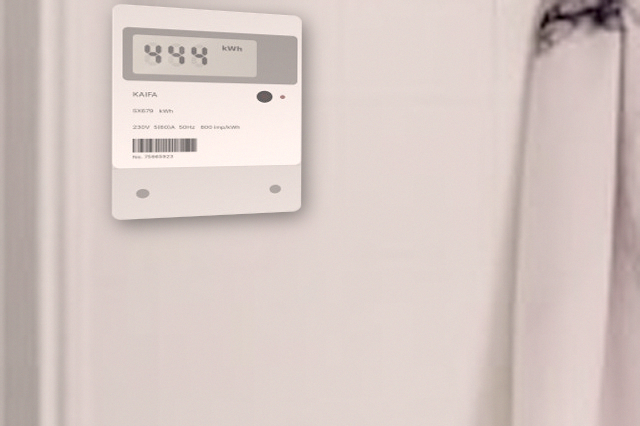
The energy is 444
